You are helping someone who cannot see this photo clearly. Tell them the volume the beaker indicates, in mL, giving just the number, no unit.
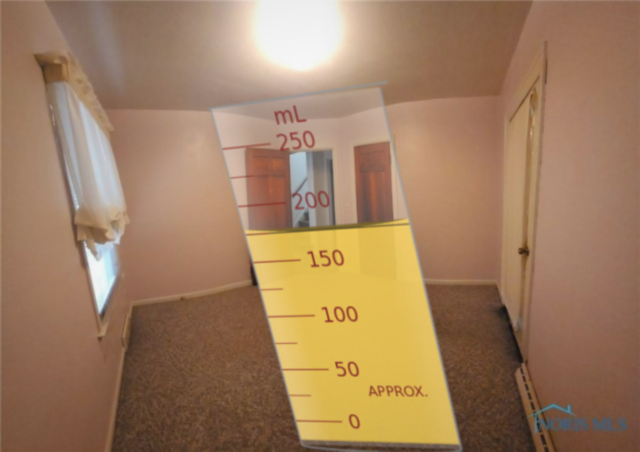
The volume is 175
